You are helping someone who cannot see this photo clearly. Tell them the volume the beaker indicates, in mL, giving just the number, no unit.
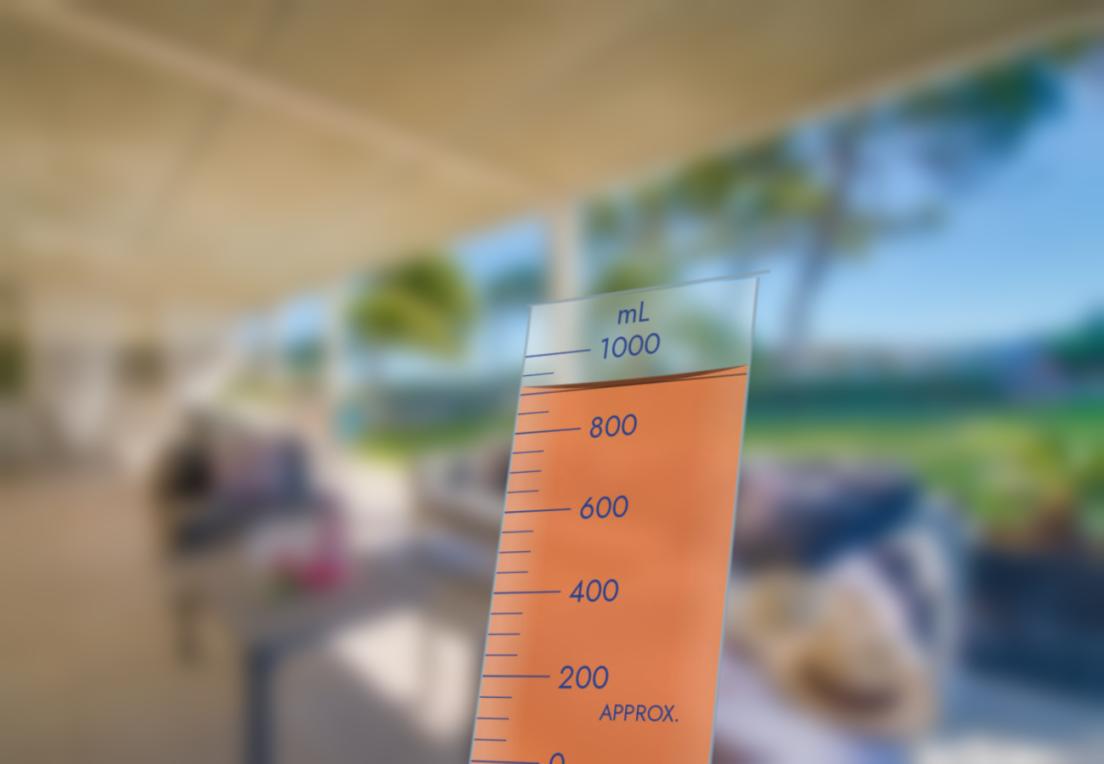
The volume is 900
